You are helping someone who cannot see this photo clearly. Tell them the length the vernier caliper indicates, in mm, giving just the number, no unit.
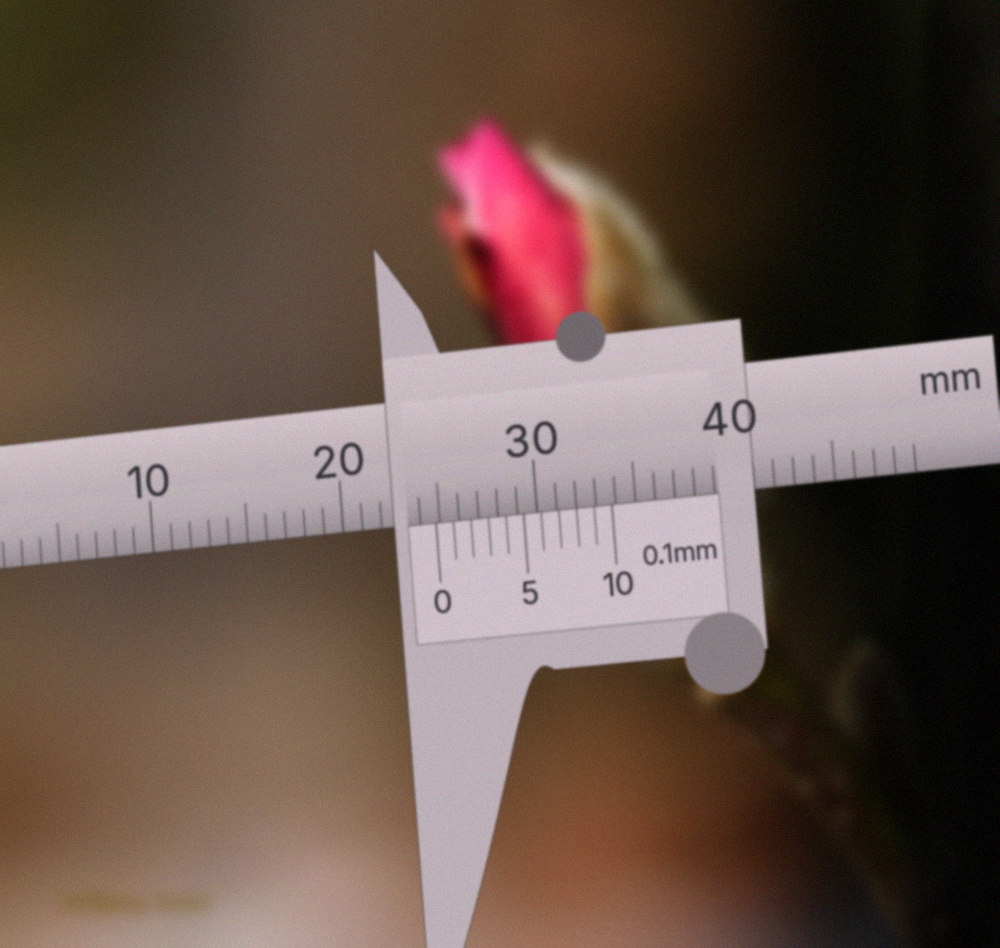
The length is 24.8
